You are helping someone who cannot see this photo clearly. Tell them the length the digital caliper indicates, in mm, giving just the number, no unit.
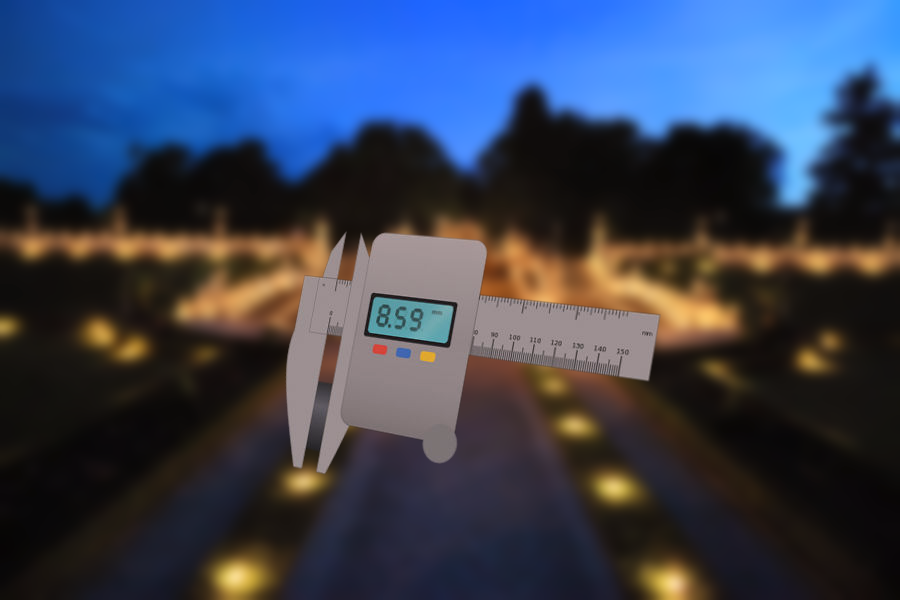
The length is 8.59
